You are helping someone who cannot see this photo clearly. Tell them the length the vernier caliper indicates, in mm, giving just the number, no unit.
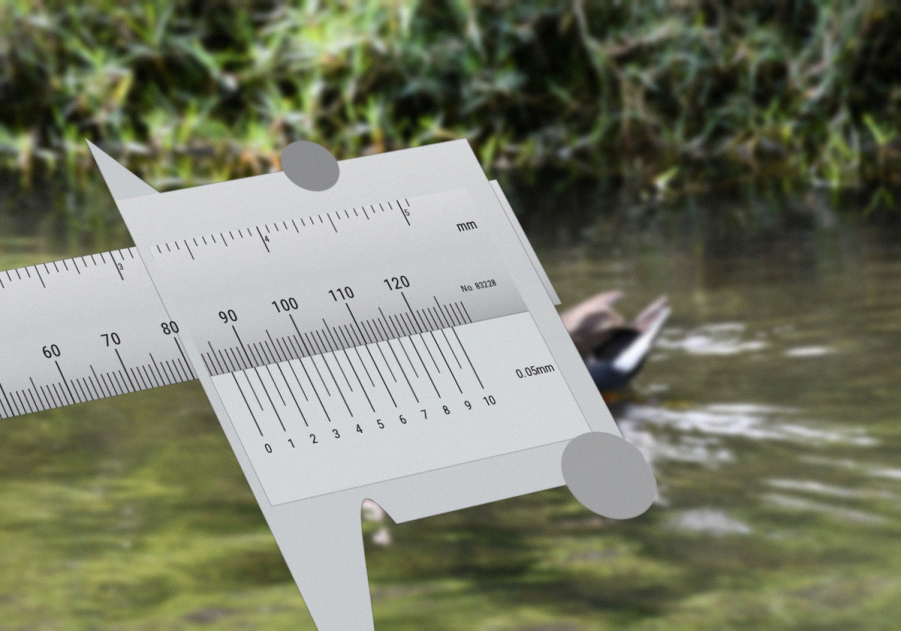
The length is 86.4
